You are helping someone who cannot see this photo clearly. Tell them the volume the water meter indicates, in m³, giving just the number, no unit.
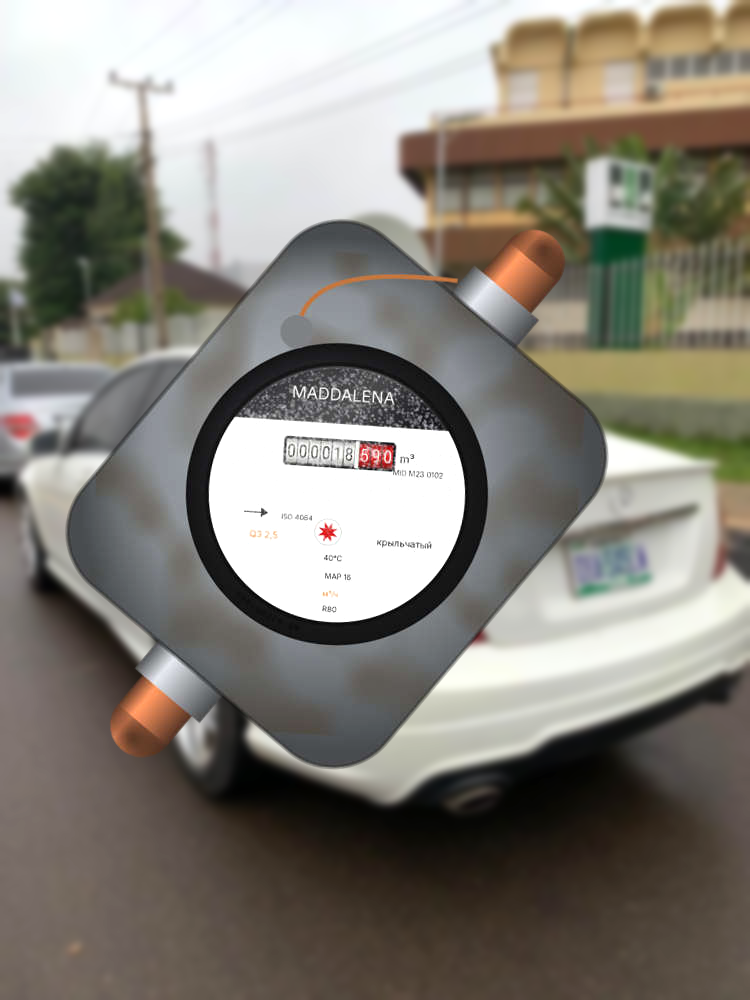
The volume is 18.590
